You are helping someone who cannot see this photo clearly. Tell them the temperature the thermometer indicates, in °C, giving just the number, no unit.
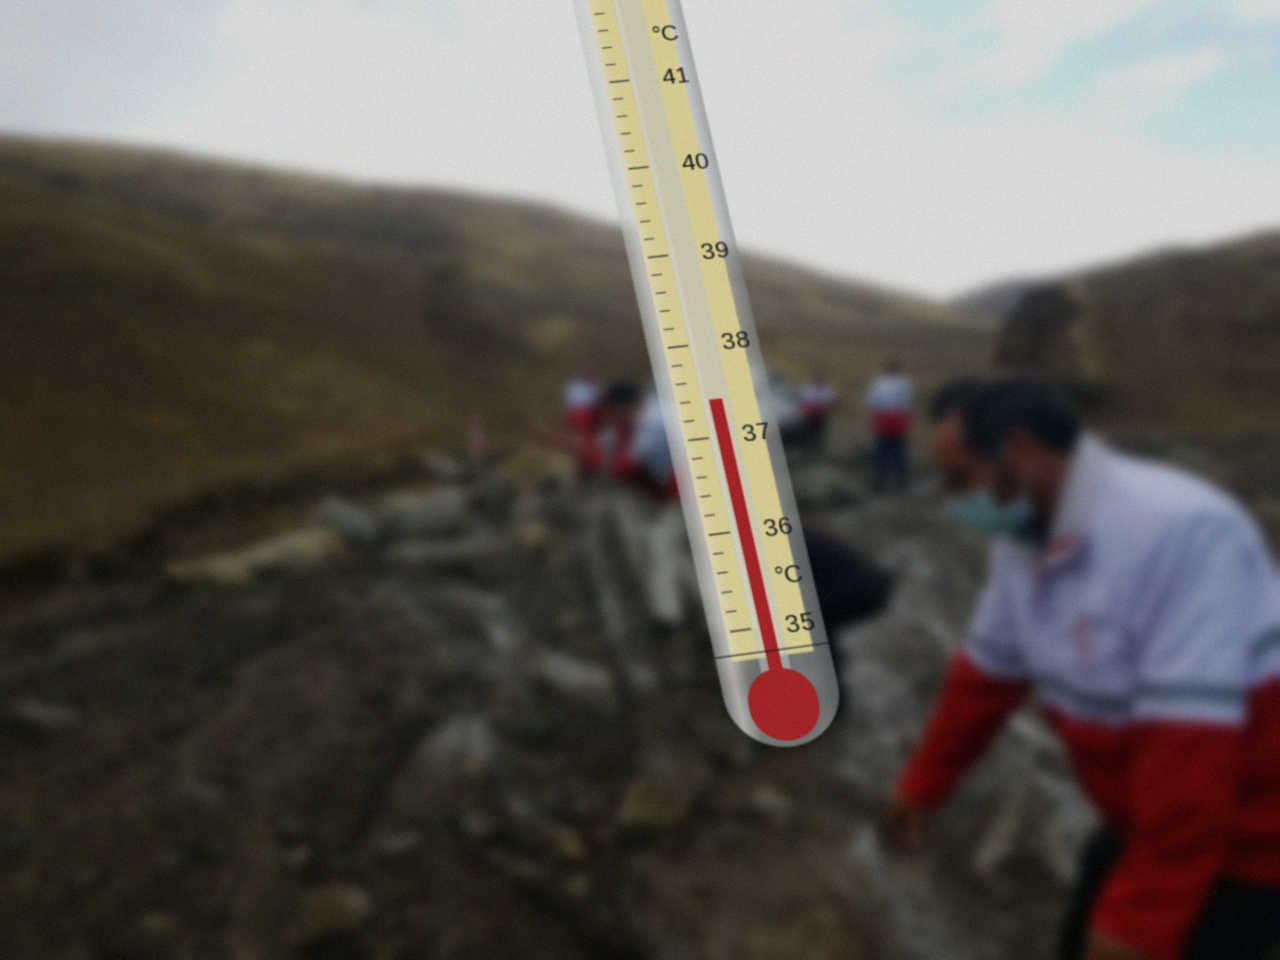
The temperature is 37.4
